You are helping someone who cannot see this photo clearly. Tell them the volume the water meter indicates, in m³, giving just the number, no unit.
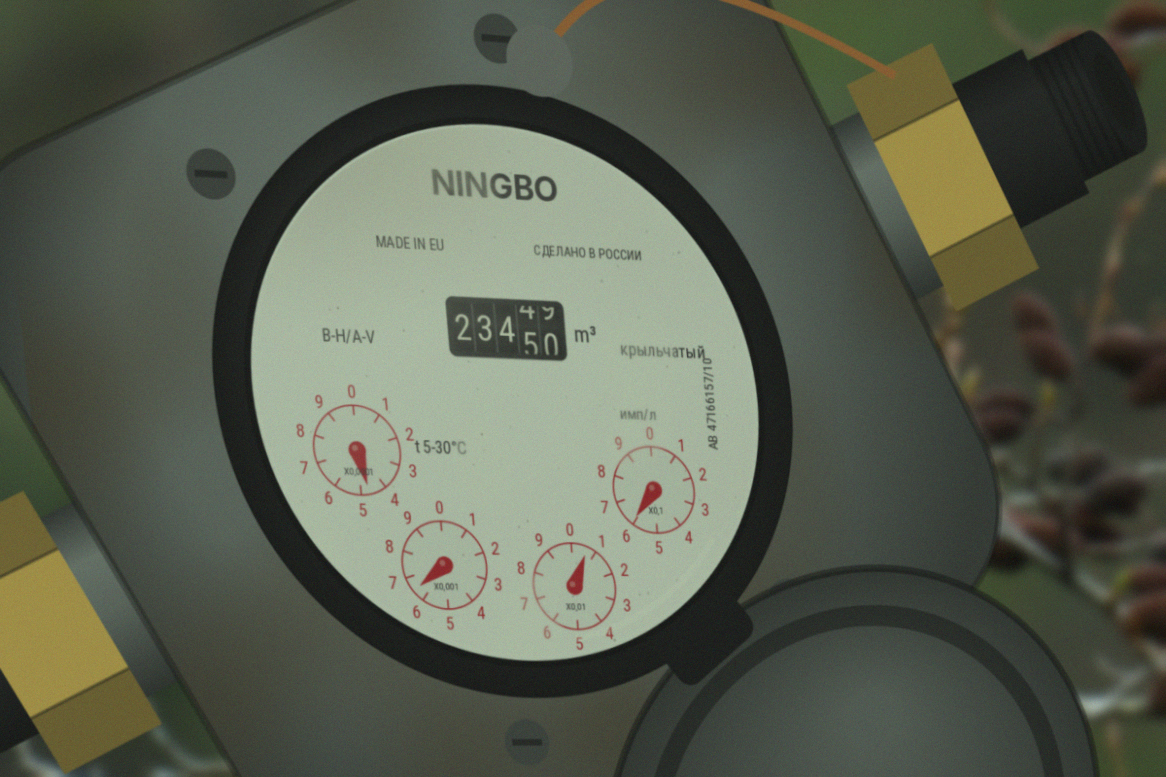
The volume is 23449.6064
